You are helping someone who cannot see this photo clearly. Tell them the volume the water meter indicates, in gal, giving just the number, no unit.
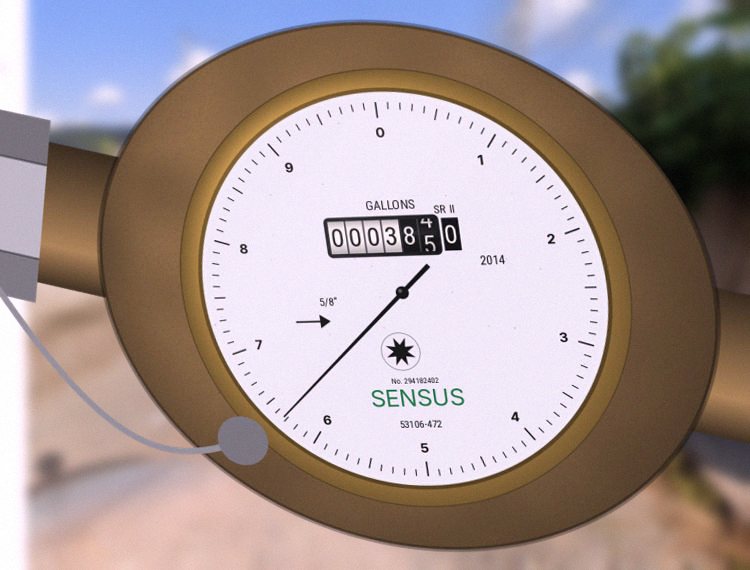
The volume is 3846.3
